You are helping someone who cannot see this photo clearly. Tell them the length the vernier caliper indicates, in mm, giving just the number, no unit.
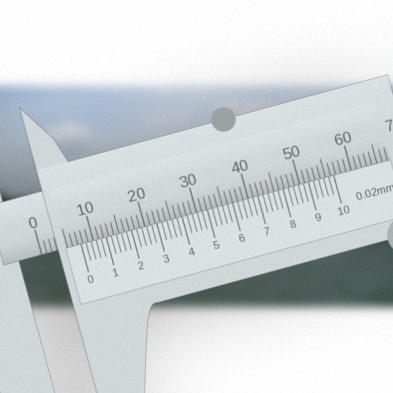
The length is 7.6
